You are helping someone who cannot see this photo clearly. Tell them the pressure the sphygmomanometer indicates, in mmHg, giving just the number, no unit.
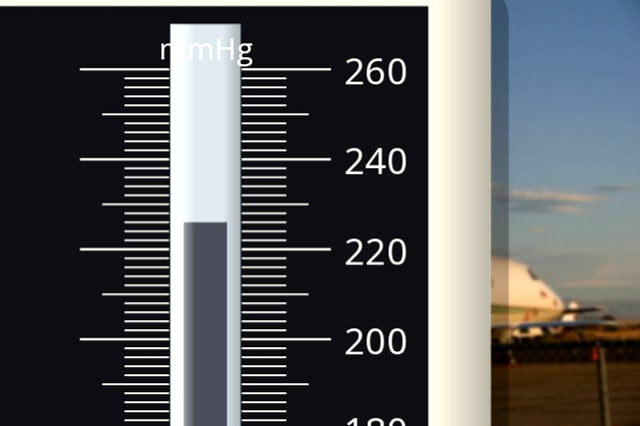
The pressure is 226
